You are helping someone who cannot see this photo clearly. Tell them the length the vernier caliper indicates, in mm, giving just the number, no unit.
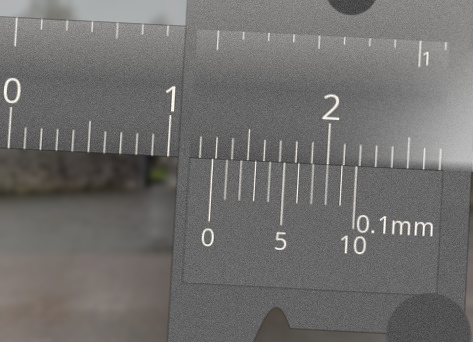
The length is 12.8
